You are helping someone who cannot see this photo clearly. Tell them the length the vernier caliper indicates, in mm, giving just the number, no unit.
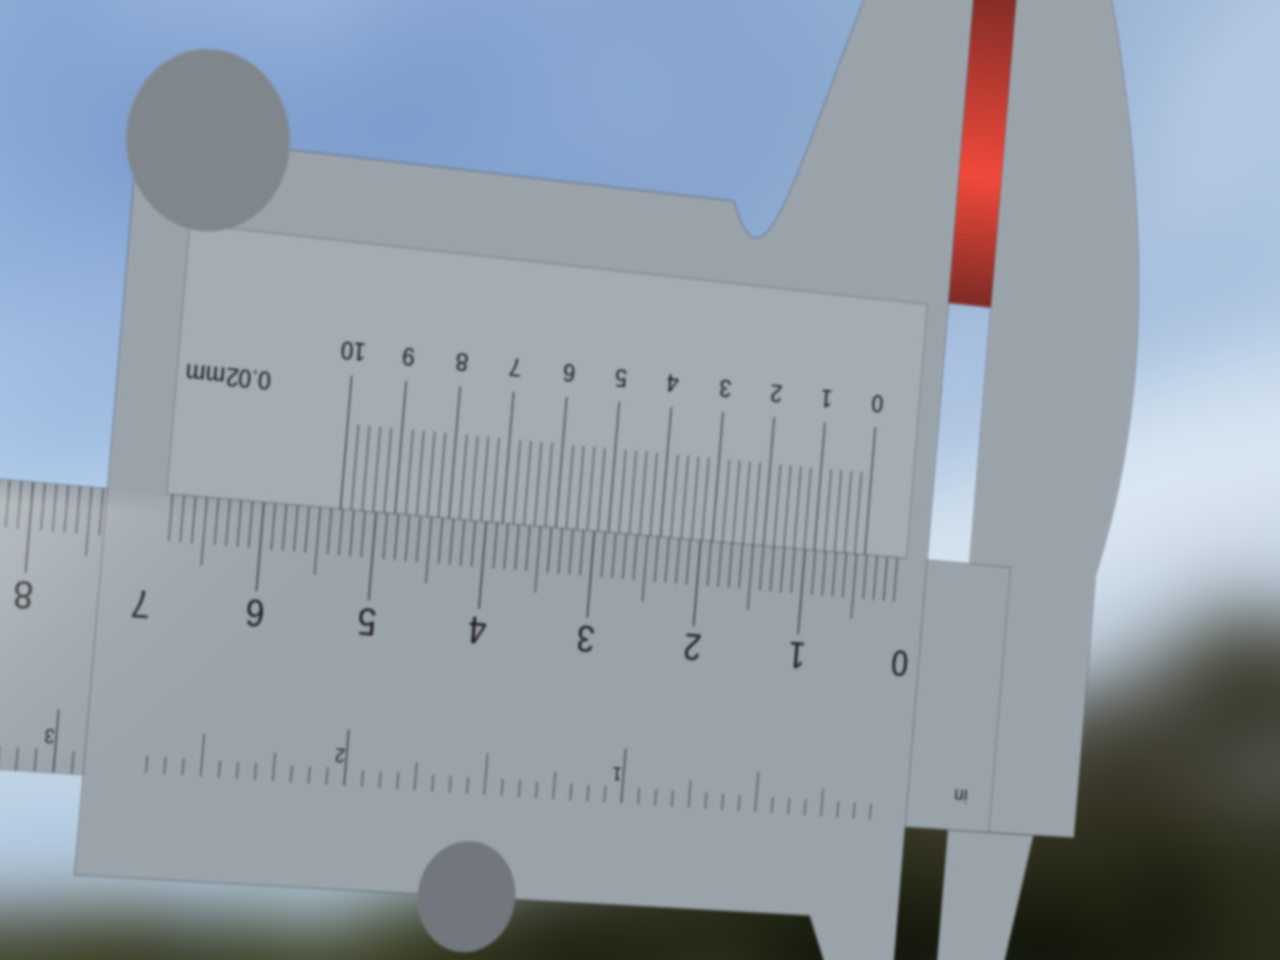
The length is 4.2
